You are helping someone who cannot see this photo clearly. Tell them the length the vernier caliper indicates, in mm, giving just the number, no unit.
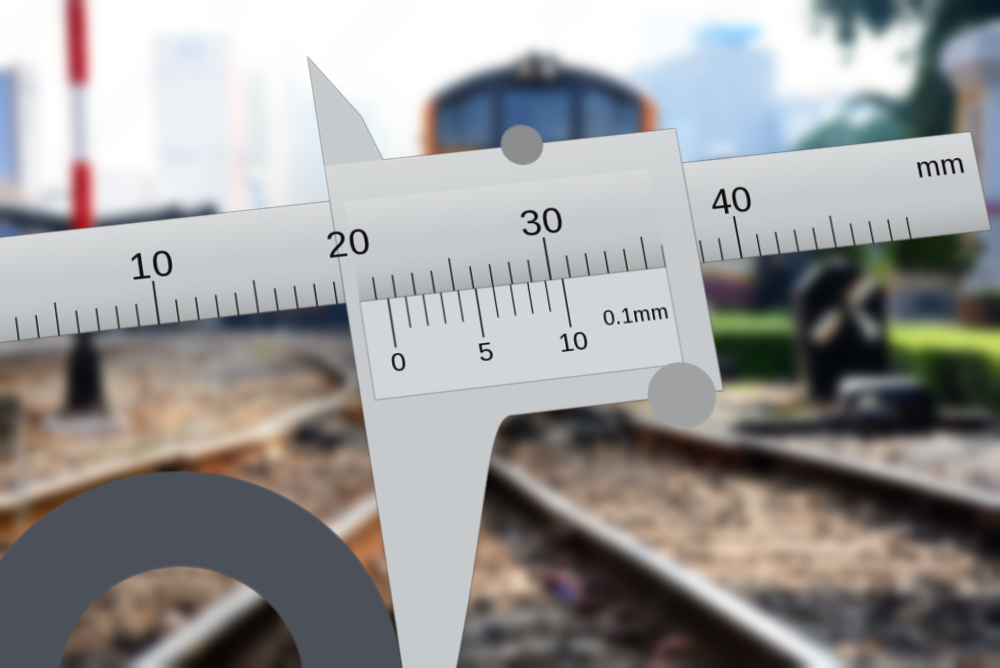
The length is 21.6
